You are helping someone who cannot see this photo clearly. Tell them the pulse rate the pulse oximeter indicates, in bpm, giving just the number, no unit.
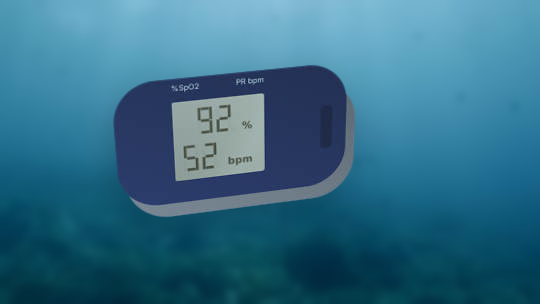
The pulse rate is 52
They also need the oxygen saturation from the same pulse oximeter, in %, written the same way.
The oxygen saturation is 92
